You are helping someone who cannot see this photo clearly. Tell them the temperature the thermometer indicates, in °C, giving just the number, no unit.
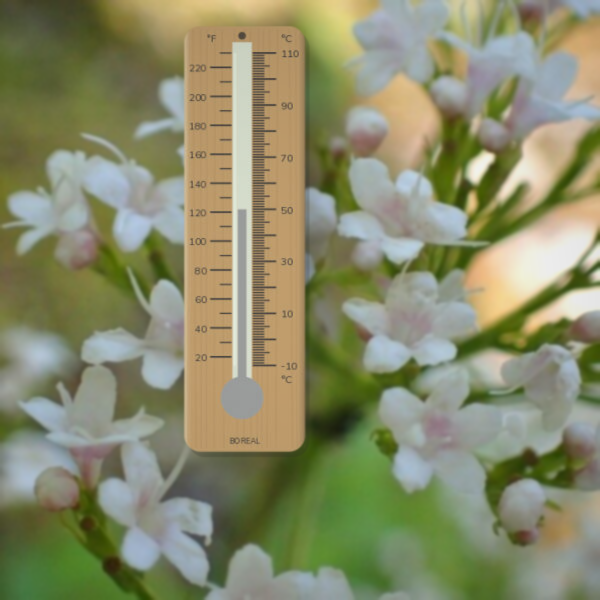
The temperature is 50
